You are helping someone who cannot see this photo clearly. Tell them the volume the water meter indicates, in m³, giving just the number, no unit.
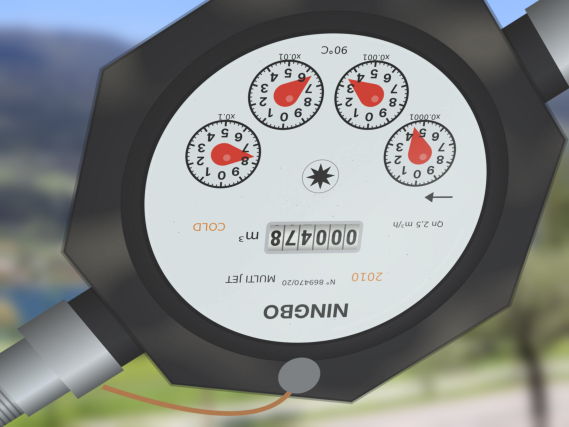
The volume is 478.7634
